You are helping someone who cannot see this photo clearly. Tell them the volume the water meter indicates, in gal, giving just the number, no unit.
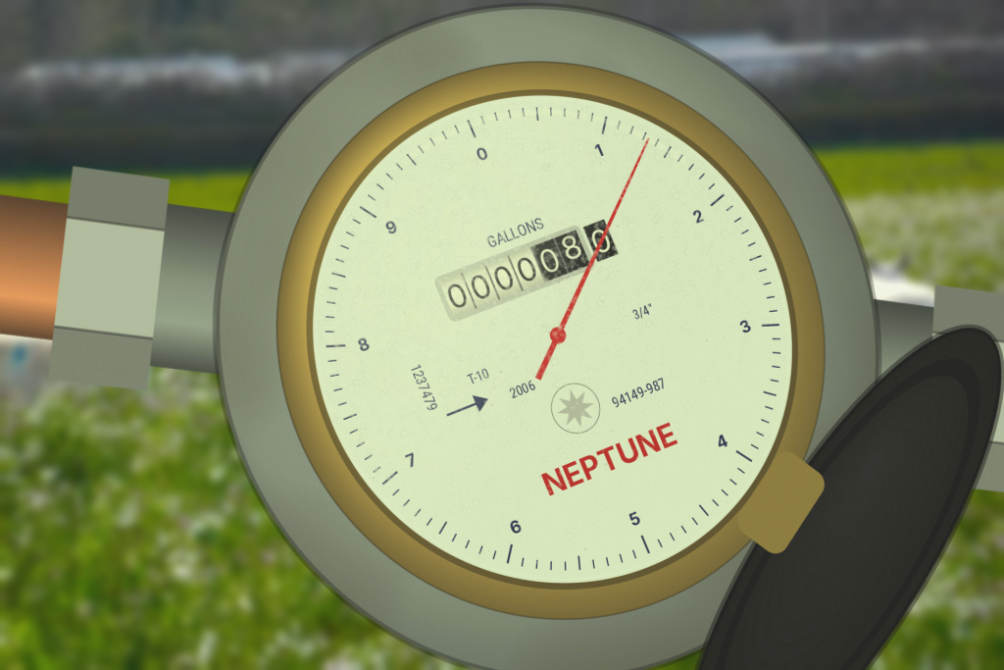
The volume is 81.3
